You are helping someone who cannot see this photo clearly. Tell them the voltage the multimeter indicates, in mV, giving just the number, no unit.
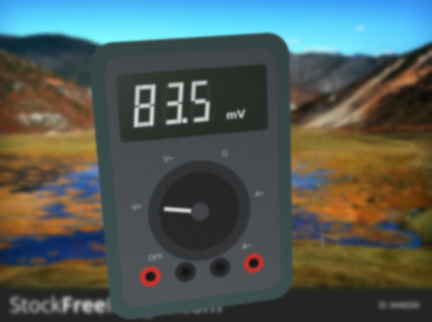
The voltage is 83.5
